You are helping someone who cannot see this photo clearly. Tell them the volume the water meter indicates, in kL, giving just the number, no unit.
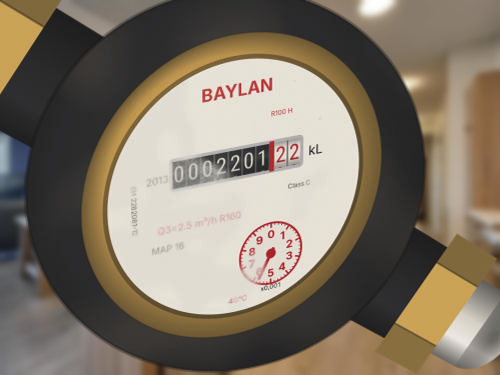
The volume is 2201.225
